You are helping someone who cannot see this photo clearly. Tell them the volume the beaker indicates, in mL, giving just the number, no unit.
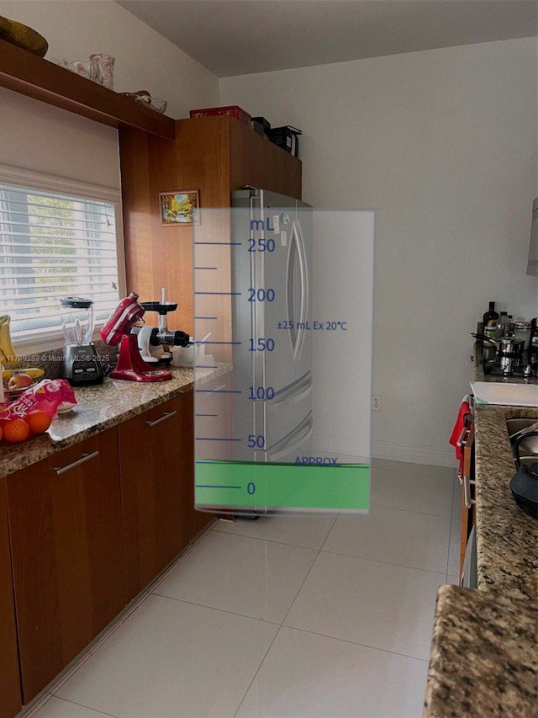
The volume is 25
